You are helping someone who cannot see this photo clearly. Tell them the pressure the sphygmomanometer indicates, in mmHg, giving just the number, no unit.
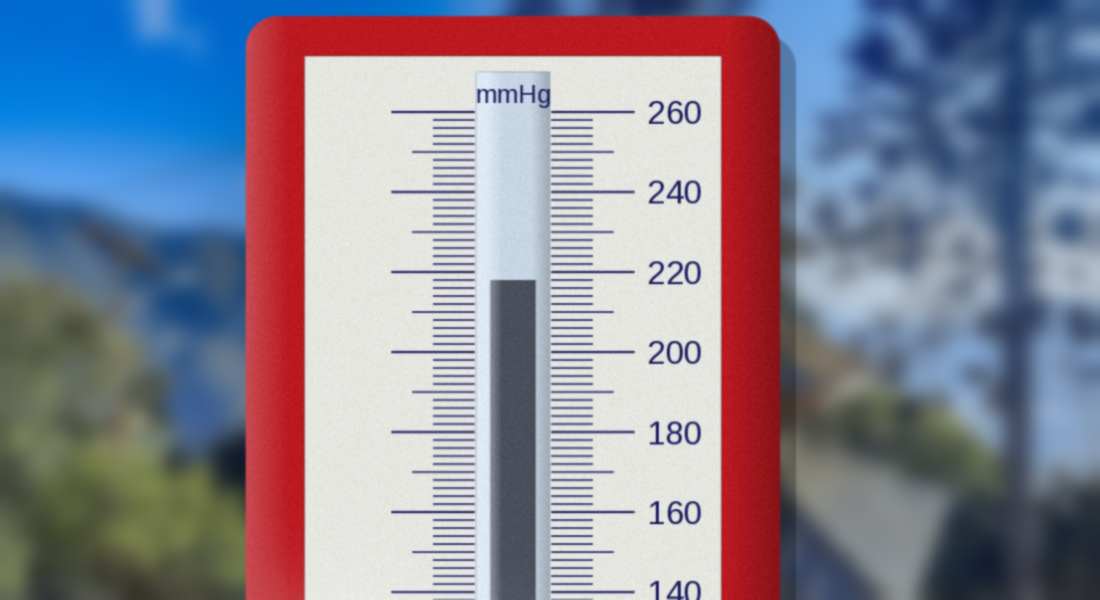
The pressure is 218
